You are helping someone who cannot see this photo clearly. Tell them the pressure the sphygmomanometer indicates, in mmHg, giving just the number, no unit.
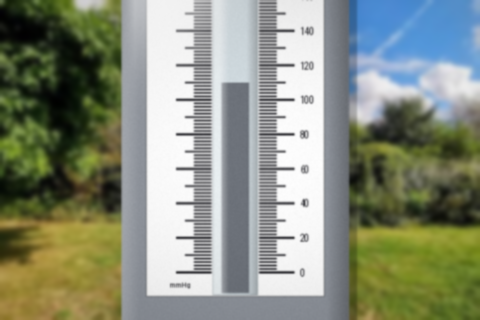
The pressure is 110
